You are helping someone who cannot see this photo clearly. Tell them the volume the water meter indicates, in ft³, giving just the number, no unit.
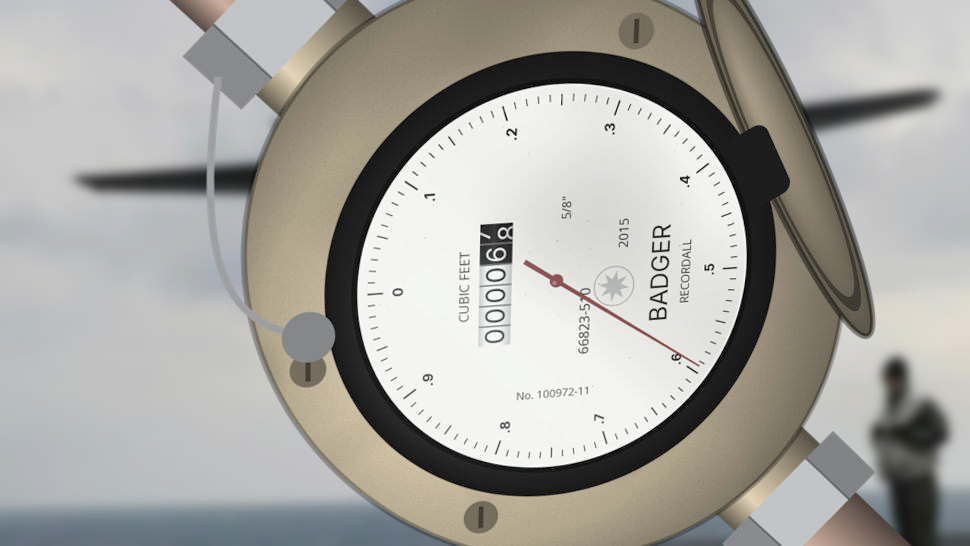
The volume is 67.59
